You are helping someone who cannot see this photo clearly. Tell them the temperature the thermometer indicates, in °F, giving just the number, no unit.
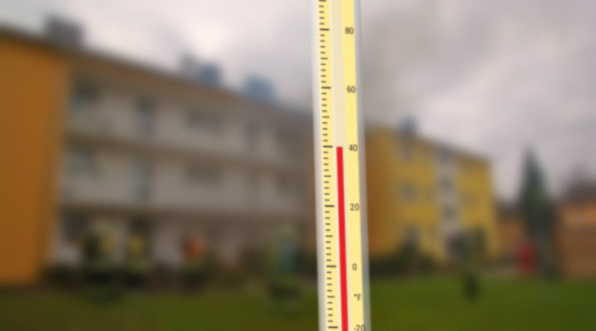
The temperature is 40
